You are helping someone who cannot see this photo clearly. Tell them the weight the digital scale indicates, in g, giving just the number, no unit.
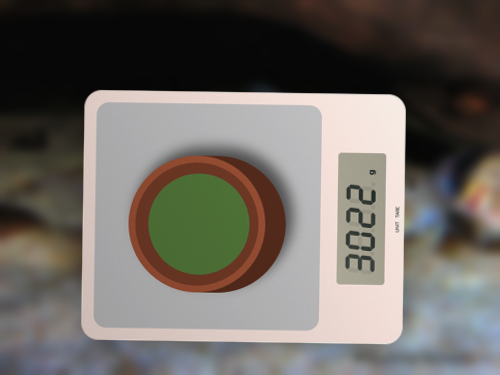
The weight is 3022
